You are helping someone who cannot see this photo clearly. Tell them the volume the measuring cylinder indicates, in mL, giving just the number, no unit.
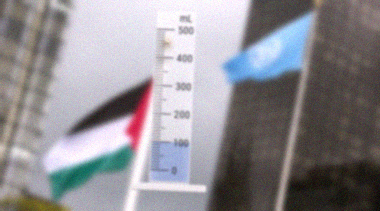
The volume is 100
